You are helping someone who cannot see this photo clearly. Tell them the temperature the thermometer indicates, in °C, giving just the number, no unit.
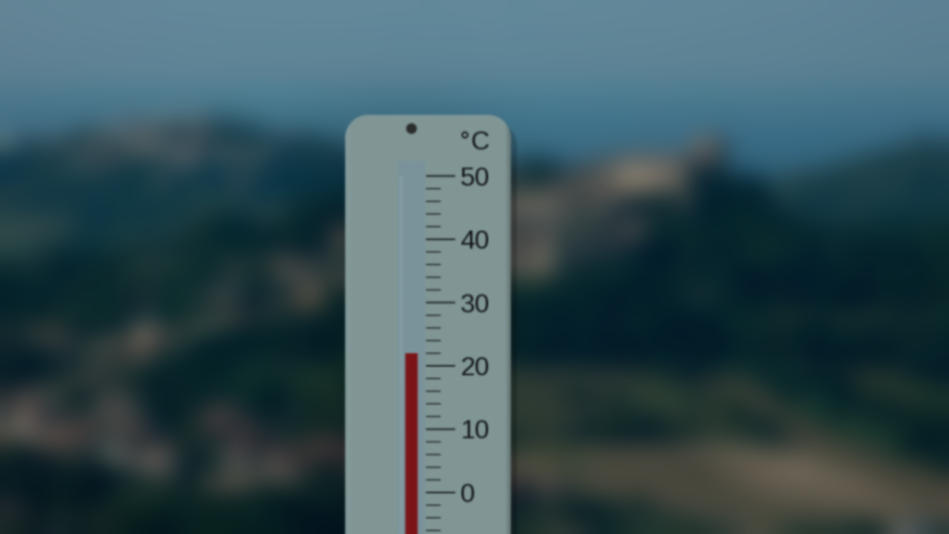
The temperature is 22
